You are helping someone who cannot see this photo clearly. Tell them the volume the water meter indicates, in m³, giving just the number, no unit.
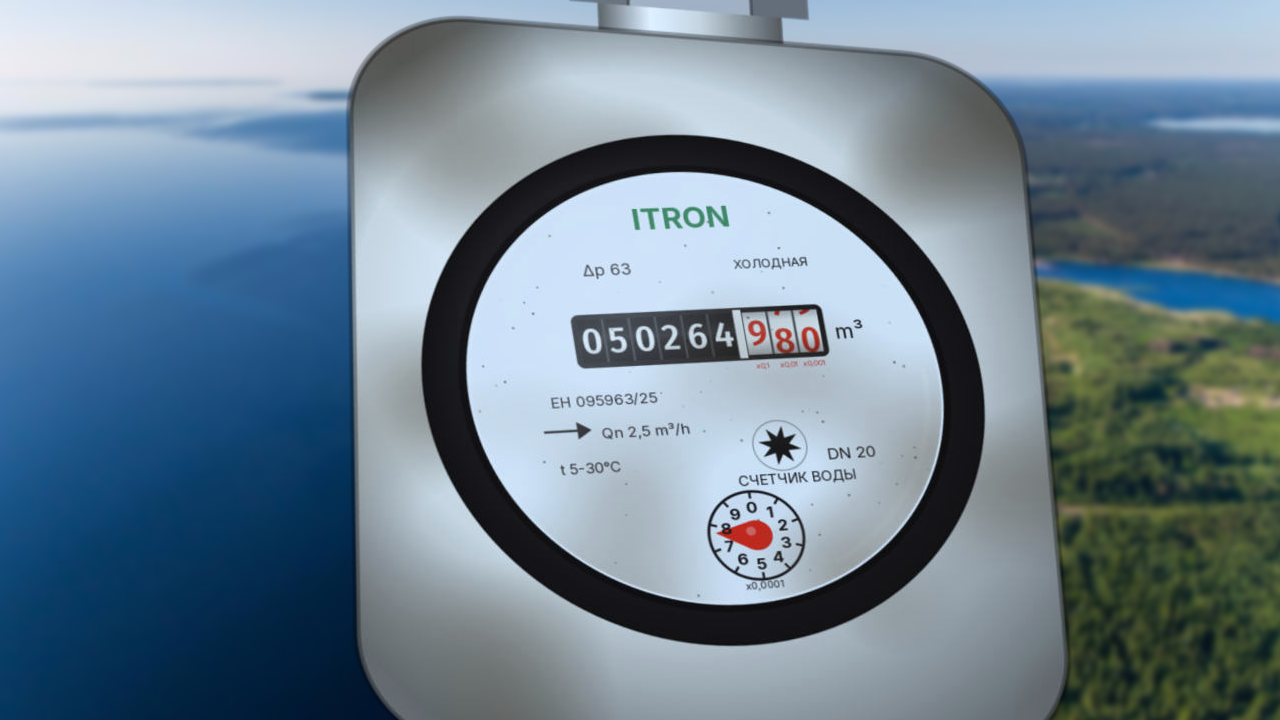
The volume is 50264.9797
